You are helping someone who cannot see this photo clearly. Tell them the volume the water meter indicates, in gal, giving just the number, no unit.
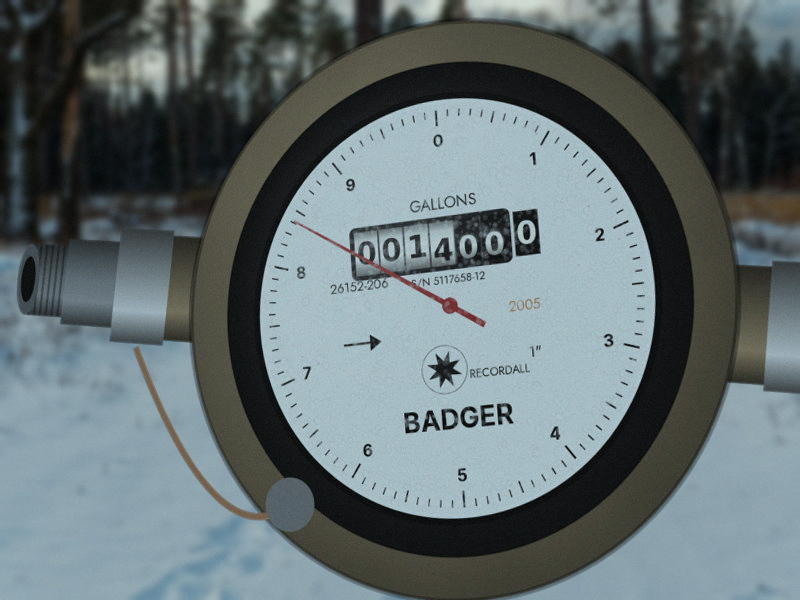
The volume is 13998.4
